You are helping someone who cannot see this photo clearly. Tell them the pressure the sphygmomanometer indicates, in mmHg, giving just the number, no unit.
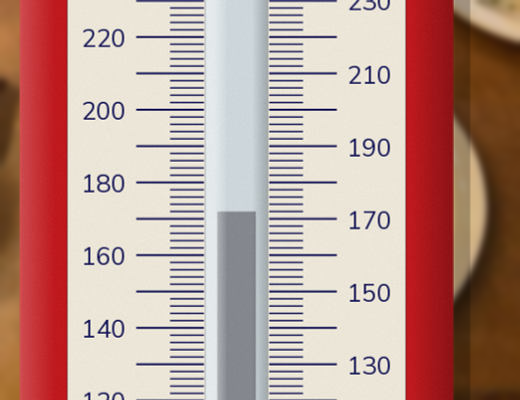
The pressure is 172
